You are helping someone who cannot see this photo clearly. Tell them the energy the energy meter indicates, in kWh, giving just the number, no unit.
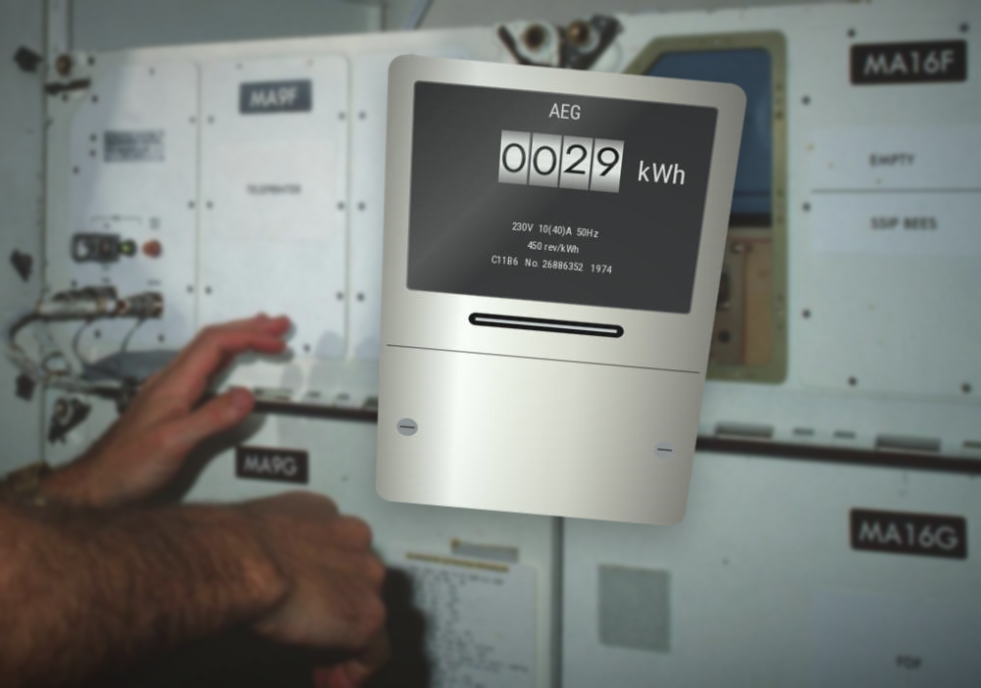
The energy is 29
